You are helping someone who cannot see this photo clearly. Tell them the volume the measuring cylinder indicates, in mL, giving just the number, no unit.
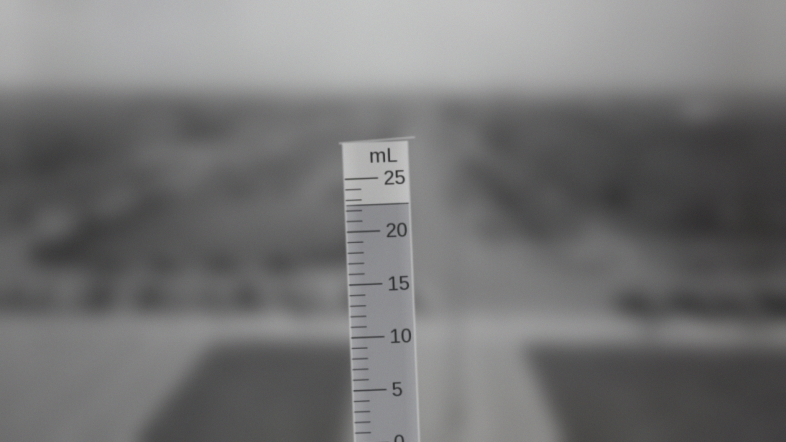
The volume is 22.5
